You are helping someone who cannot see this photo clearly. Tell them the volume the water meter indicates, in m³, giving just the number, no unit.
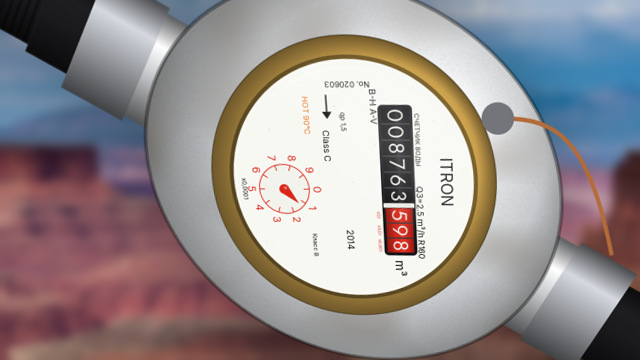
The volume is 8763.5981
